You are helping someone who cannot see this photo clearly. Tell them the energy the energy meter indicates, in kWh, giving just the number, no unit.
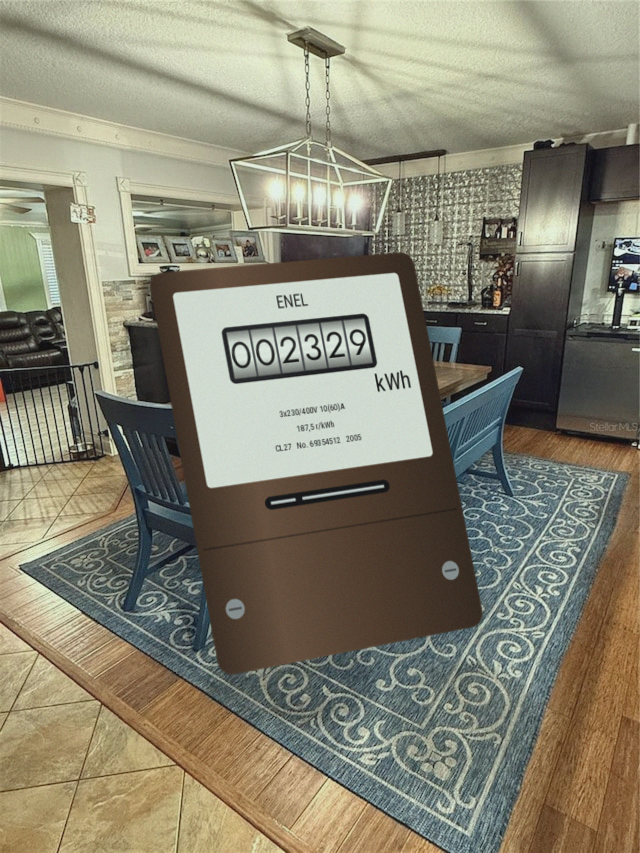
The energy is 2329
